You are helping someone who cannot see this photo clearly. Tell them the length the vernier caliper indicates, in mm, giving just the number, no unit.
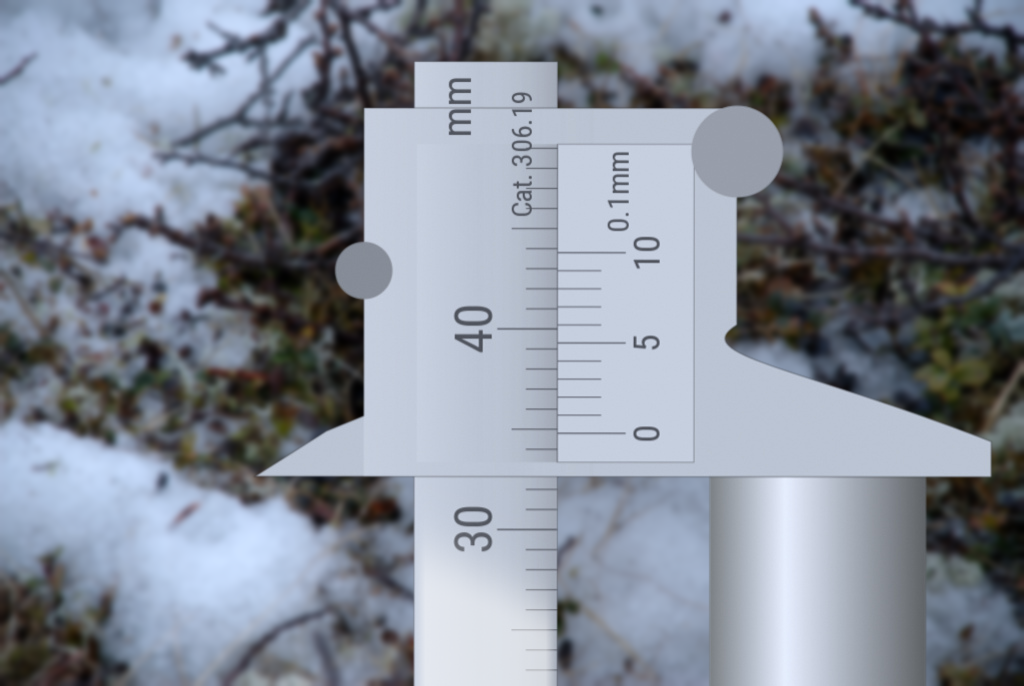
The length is 34.8
